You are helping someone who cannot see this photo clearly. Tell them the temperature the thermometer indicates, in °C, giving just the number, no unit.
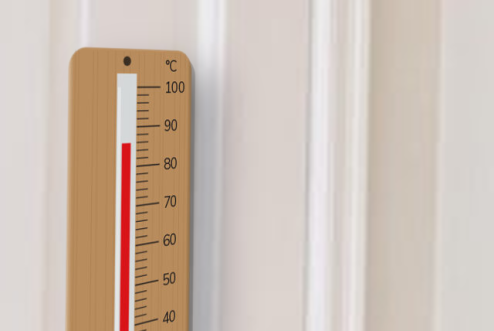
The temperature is 86
